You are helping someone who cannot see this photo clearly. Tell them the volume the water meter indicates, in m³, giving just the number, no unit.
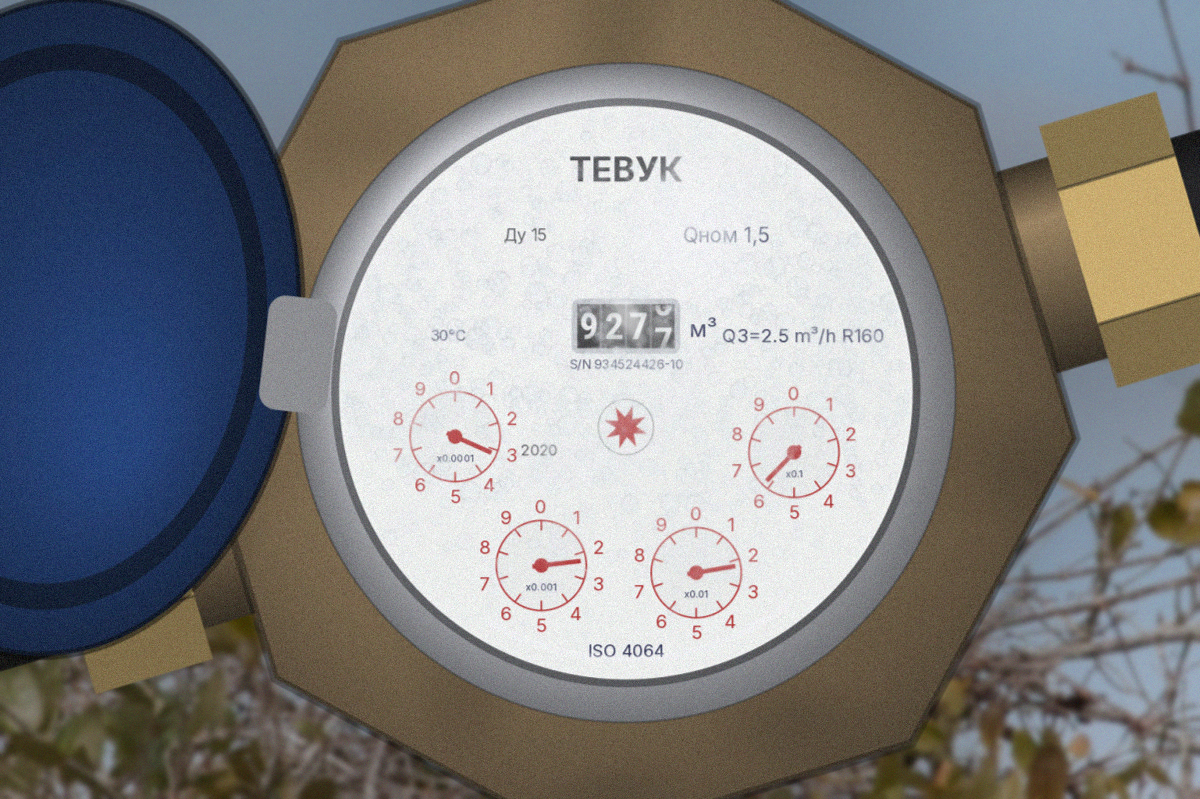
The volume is 9276.6223
